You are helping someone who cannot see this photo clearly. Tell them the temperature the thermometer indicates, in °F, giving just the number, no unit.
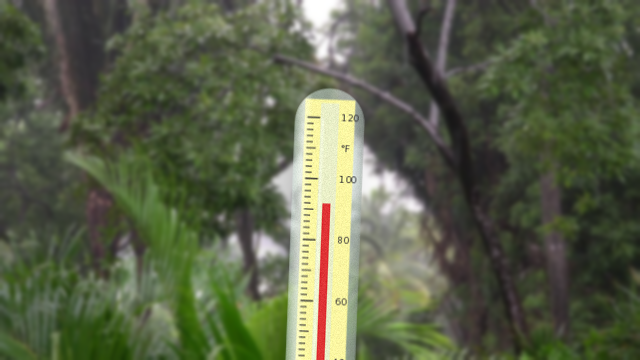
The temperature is 92
